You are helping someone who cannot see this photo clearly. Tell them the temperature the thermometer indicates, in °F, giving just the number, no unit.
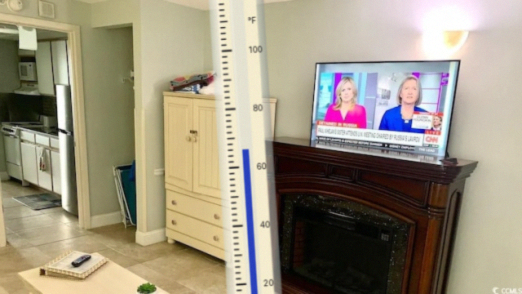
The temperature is 66
